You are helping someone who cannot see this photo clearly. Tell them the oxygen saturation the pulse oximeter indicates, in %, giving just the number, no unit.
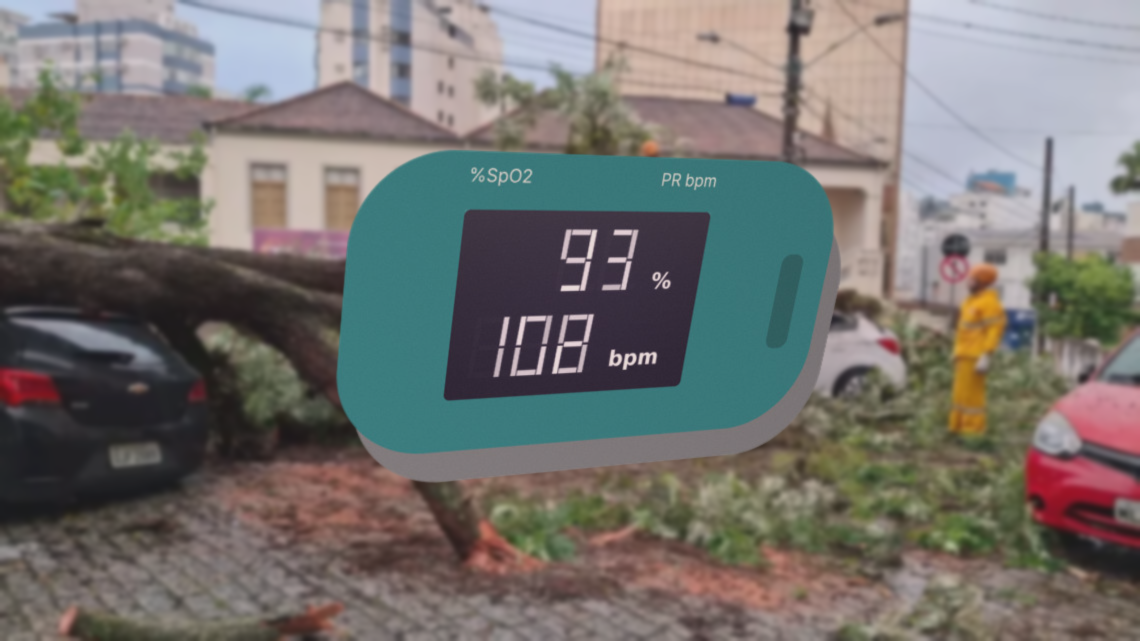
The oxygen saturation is 93
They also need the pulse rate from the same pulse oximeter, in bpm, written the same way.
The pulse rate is 108
